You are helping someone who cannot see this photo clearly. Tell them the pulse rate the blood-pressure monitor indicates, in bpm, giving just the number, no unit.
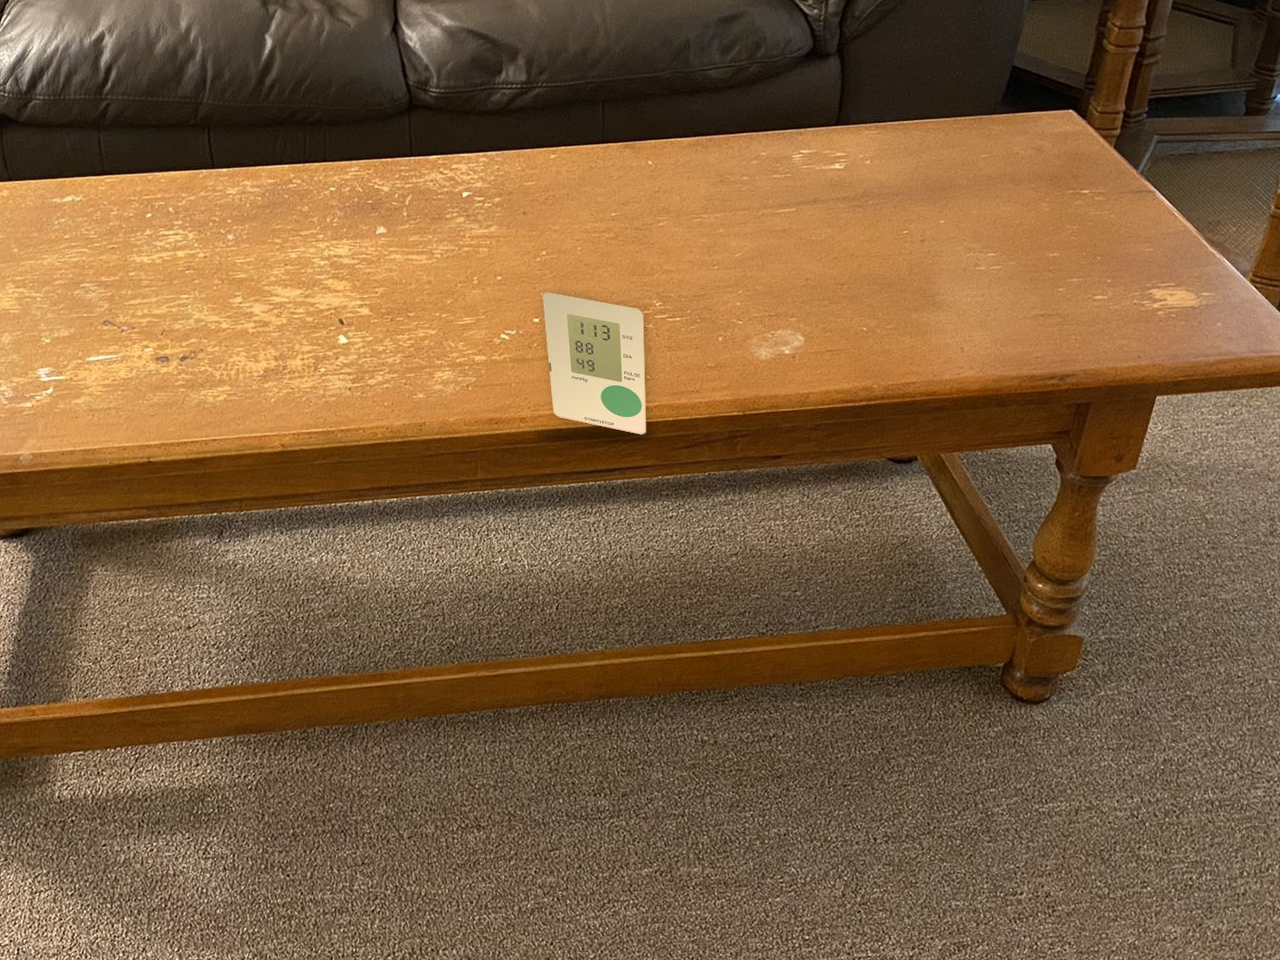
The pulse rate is 49
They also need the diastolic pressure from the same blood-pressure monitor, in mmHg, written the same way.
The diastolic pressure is 88
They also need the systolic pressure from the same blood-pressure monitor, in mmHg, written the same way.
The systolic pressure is 113
